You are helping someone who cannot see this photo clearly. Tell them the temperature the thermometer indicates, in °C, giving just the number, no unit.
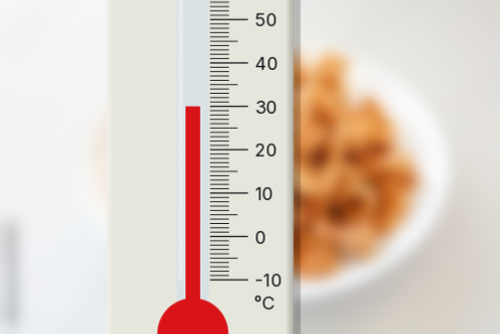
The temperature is 30
